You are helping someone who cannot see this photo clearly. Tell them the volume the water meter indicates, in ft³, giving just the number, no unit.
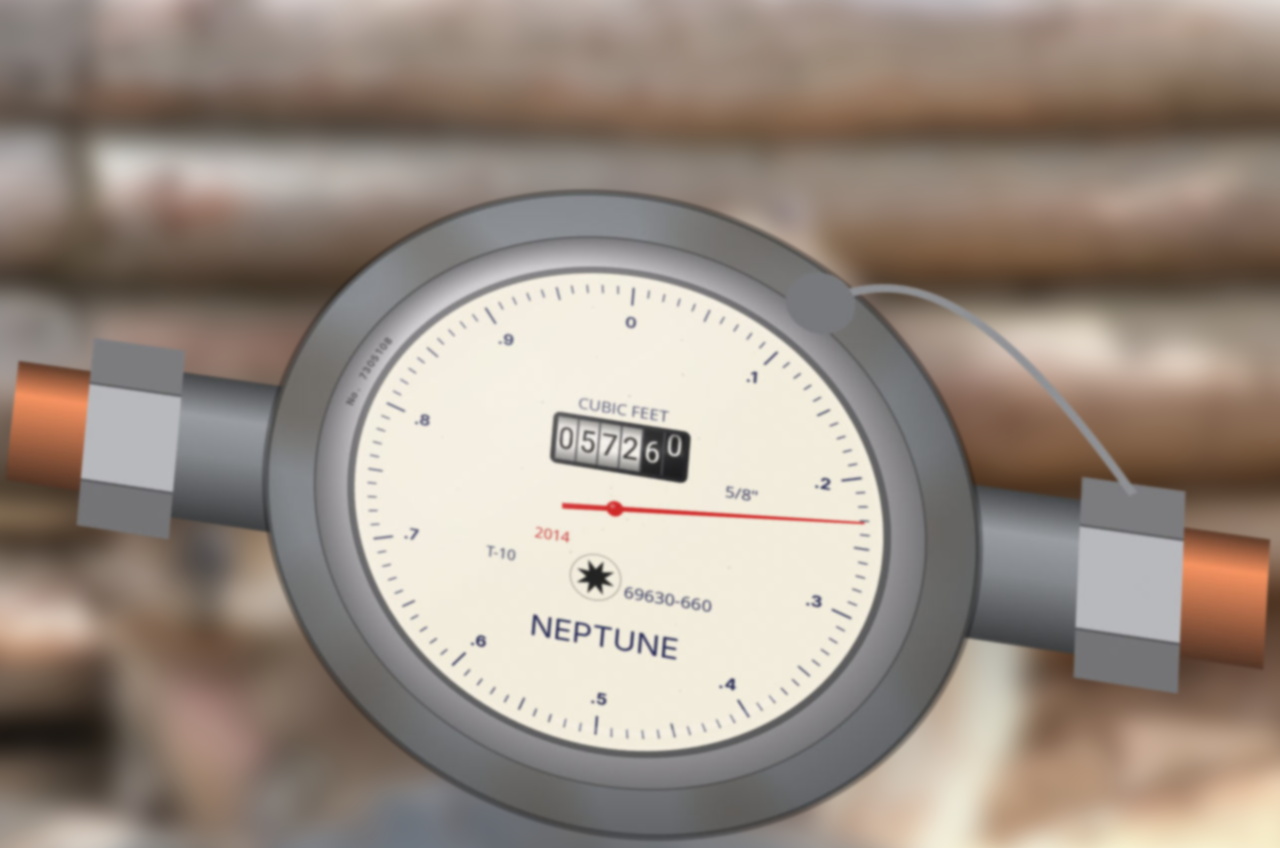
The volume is 57260.23
